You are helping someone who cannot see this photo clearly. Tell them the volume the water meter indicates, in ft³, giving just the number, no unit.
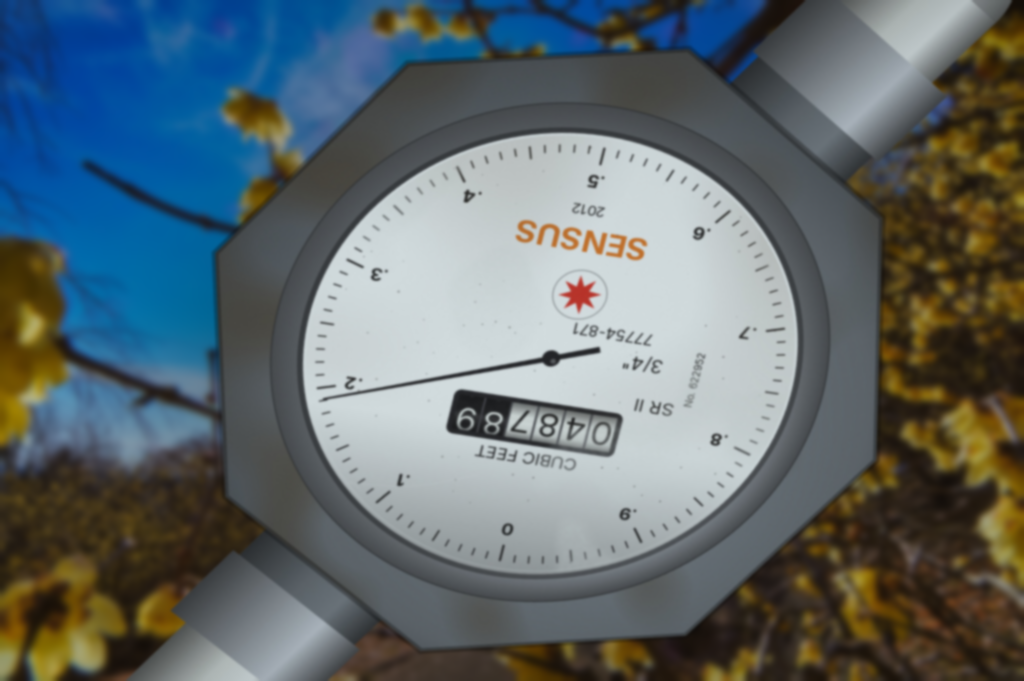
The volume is 48789.19
